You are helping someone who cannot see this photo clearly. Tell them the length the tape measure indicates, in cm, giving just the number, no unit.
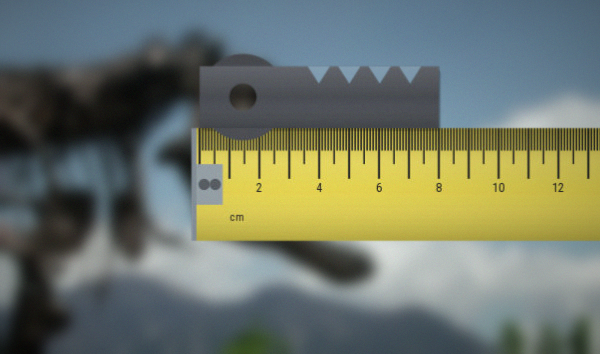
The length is 8
